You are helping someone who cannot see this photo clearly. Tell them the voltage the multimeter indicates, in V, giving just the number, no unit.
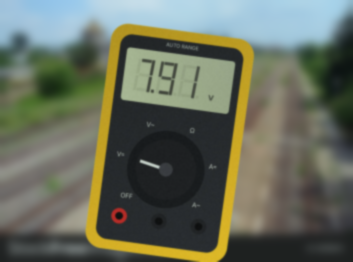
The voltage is 7.91
